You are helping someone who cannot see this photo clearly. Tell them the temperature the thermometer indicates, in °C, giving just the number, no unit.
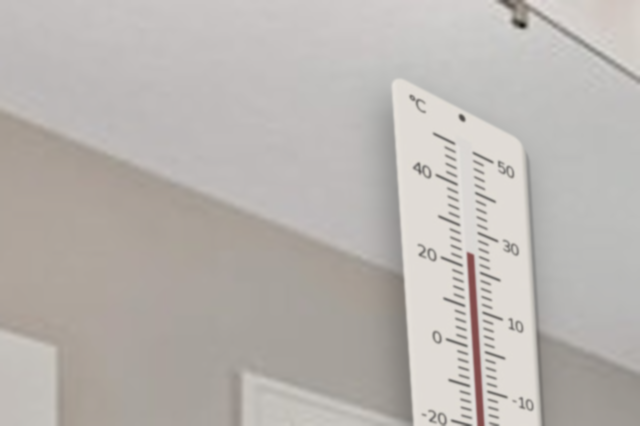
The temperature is 24
